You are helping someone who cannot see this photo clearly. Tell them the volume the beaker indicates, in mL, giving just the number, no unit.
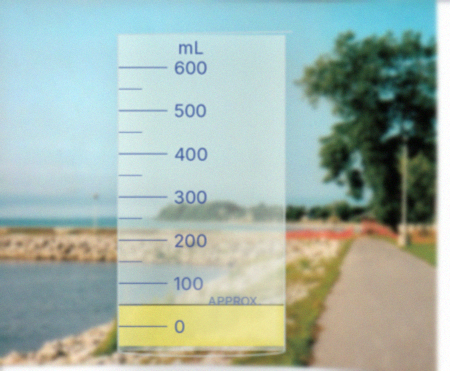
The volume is 50
